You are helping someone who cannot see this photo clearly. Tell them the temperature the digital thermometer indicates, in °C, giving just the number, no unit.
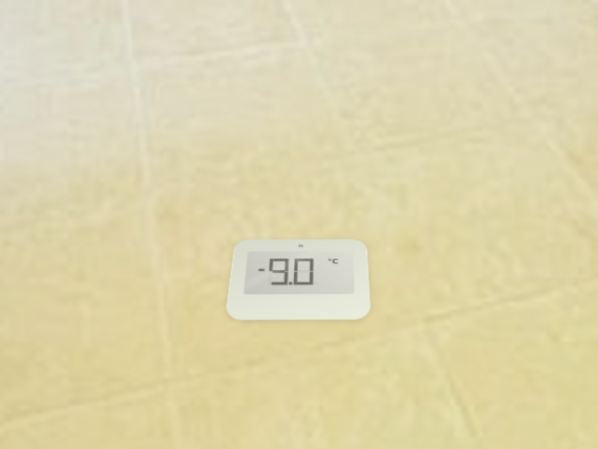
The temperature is -9.0
